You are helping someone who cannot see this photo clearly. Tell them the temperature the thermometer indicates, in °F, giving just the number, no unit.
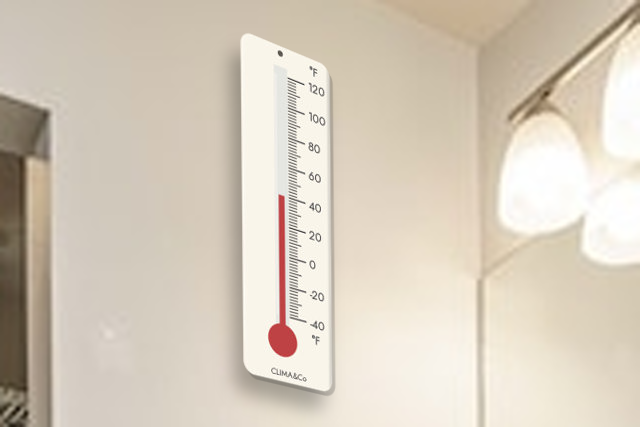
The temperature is 40
